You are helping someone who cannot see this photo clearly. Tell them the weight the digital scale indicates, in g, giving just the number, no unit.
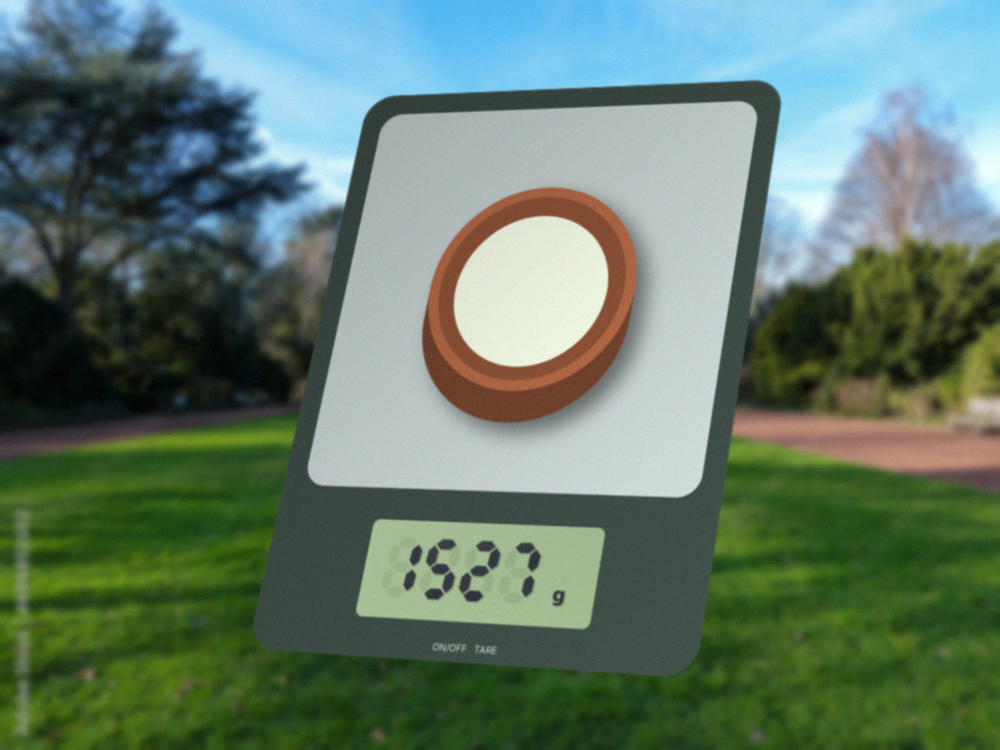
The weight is 1527
